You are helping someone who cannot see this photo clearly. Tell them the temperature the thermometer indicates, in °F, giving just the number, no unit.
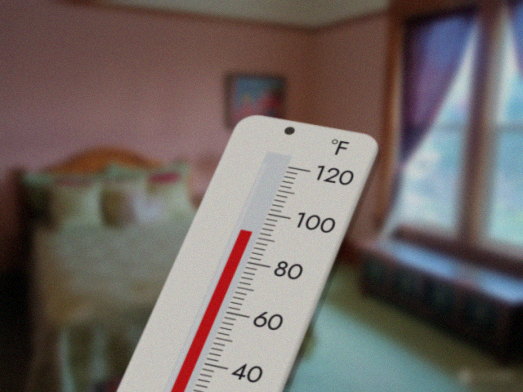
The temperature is 92
